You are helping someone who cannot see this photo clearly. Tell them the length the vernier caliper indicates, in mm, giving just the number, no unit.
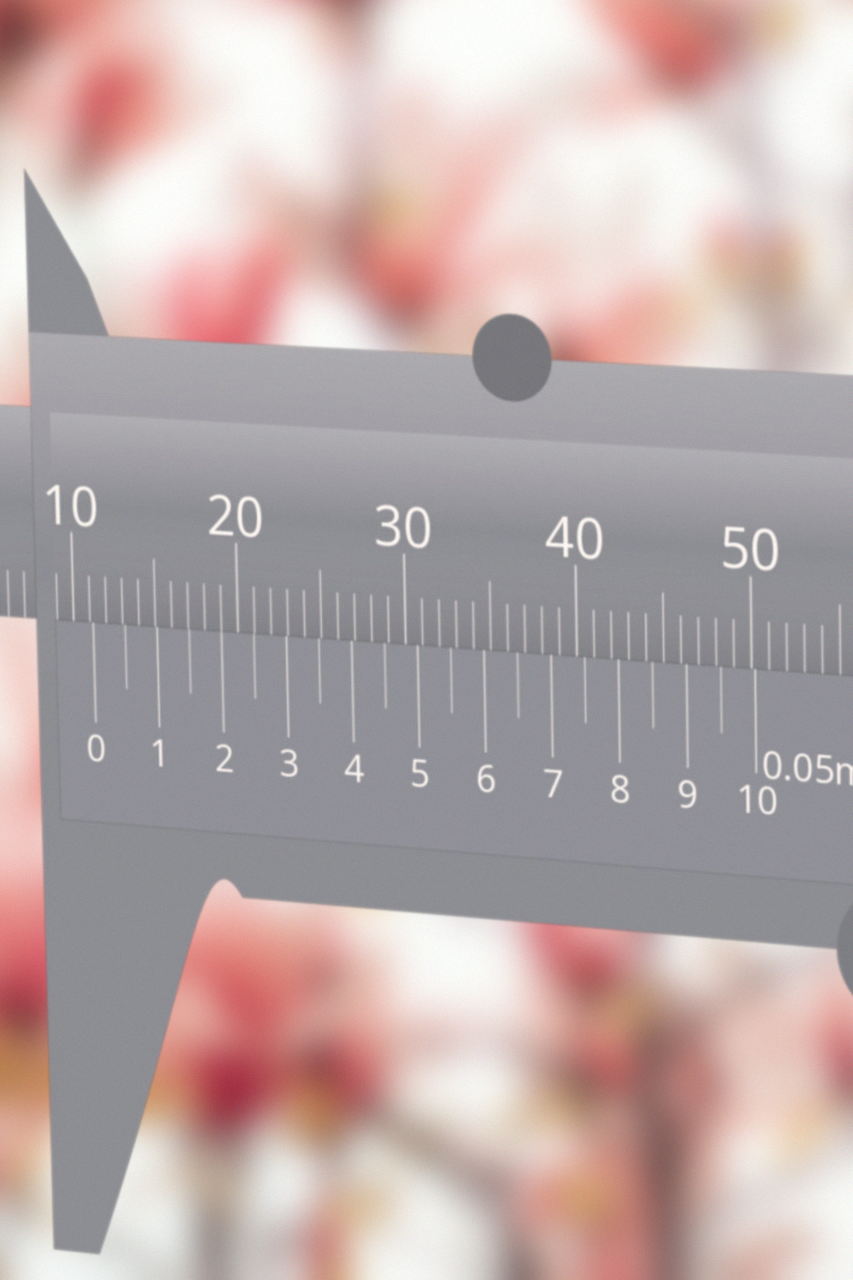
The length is 11.2
